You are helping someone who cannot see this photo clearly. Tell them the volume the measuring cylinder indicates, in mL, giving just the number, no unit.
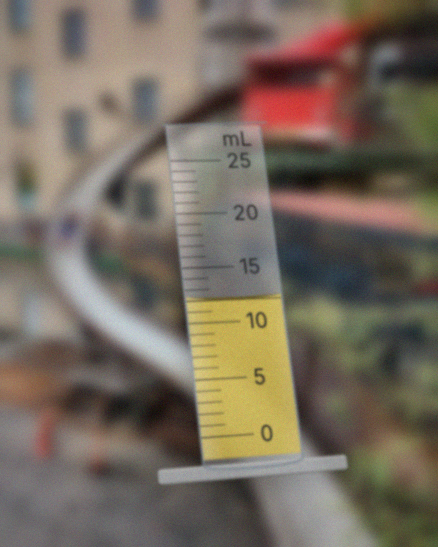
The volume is 12
